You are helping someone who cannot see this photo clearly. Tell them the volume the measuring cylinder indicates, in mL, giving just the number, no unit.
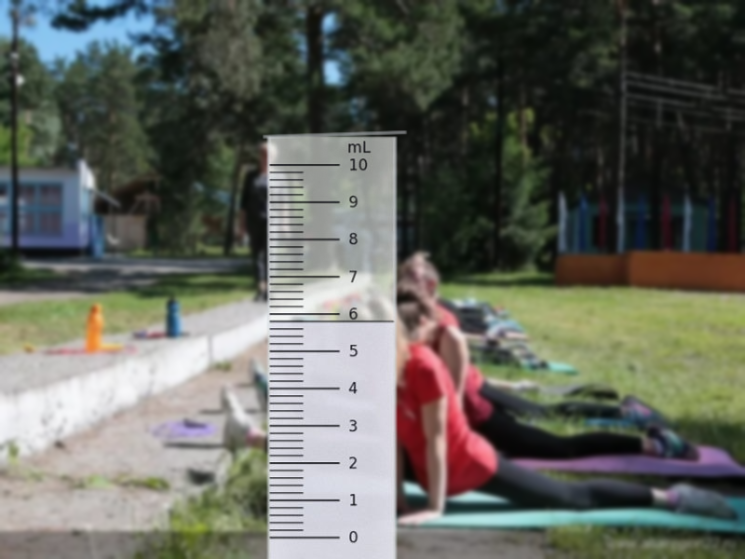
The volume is 5.8
